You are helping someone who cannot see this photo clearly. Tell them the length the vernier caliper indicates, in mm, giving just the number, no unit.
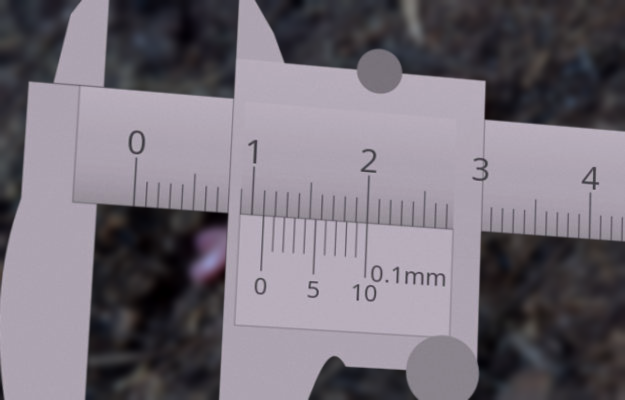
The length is 11.0
